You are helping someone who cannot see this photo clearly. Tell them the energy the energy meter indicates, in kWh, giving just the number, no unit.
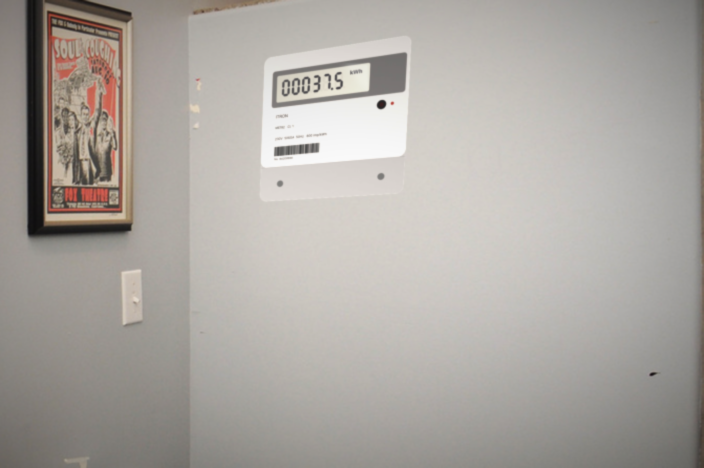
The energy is 37.5
